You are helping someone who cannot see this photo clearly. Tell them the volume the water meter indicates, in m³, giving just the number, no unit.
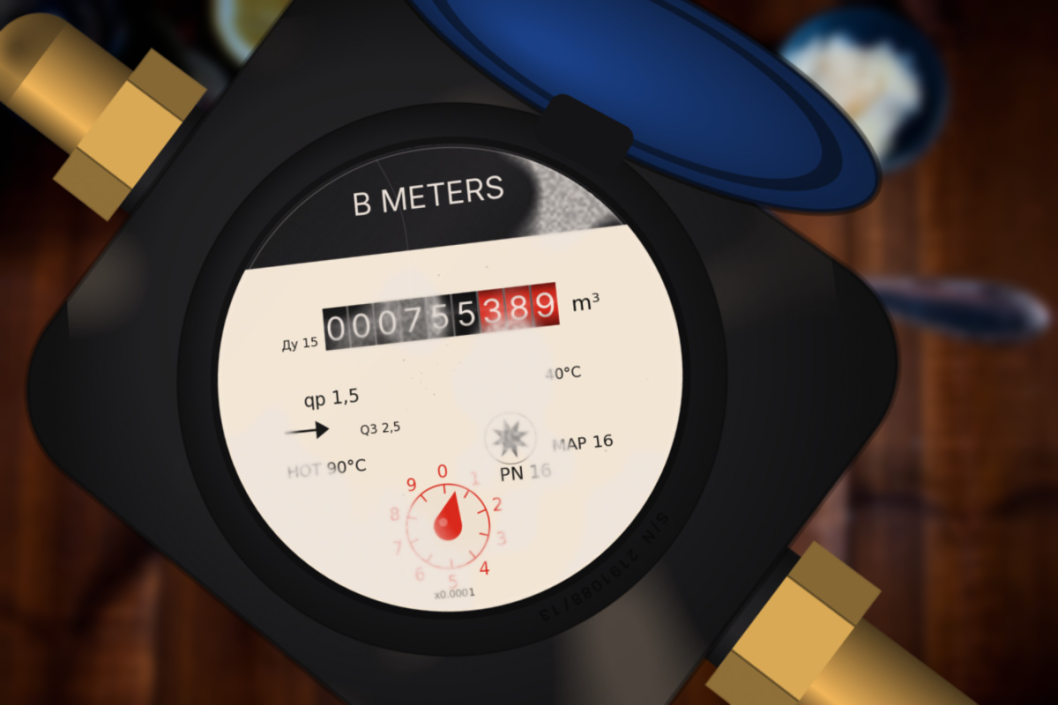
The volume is 755.3890
